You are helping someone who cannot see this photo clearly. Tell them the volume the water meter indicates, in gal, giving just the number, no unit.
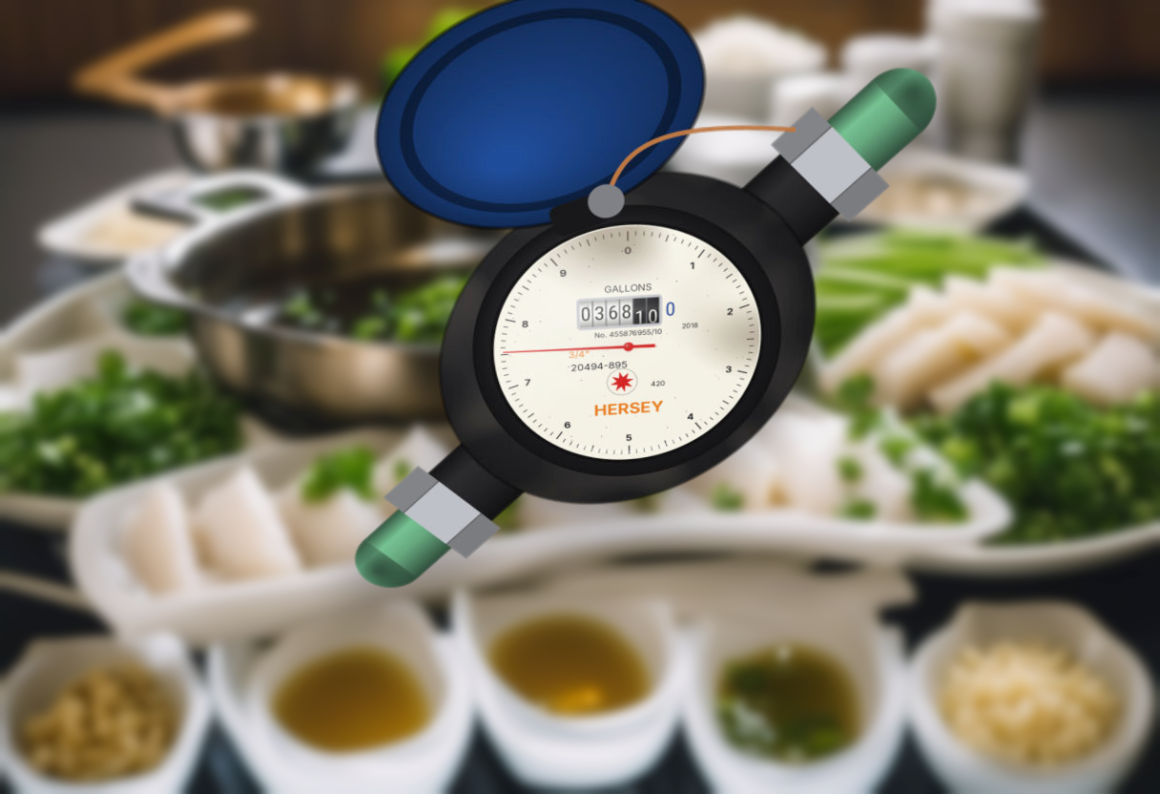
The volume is 368097.5
